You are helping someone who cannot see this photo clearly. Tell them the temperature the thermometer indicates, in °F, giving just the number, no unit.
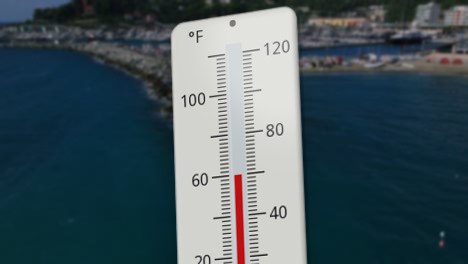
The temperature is 60
